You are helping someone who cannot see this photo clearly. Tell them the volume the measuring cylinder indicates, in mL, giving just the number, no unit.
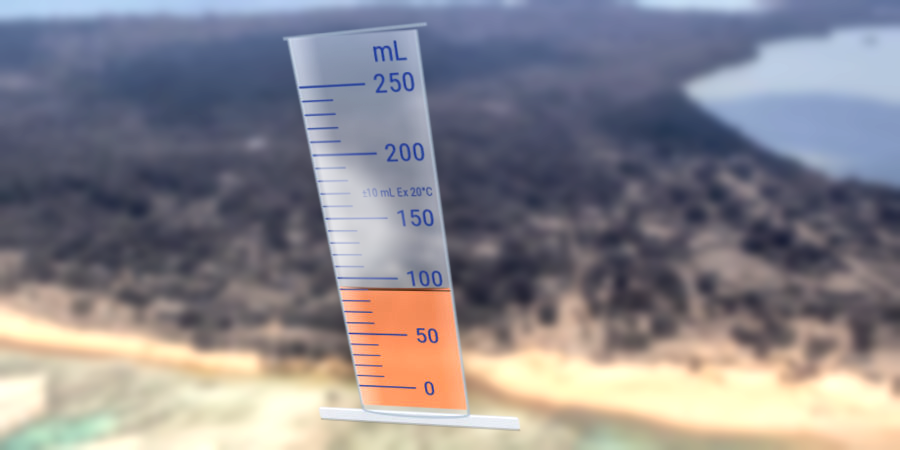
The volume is 90
